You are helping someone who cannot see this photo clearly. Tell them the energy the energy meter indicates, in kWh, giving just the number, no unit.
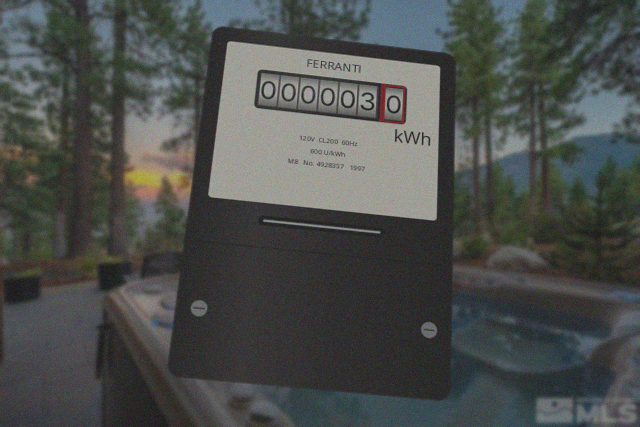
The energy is 3.0
